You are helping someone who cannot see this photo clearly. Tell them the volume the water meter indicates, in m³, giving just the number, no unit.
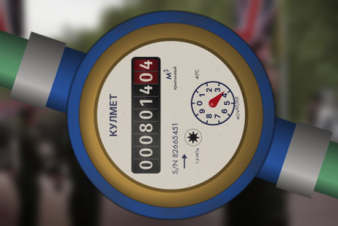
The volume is 8014.043
